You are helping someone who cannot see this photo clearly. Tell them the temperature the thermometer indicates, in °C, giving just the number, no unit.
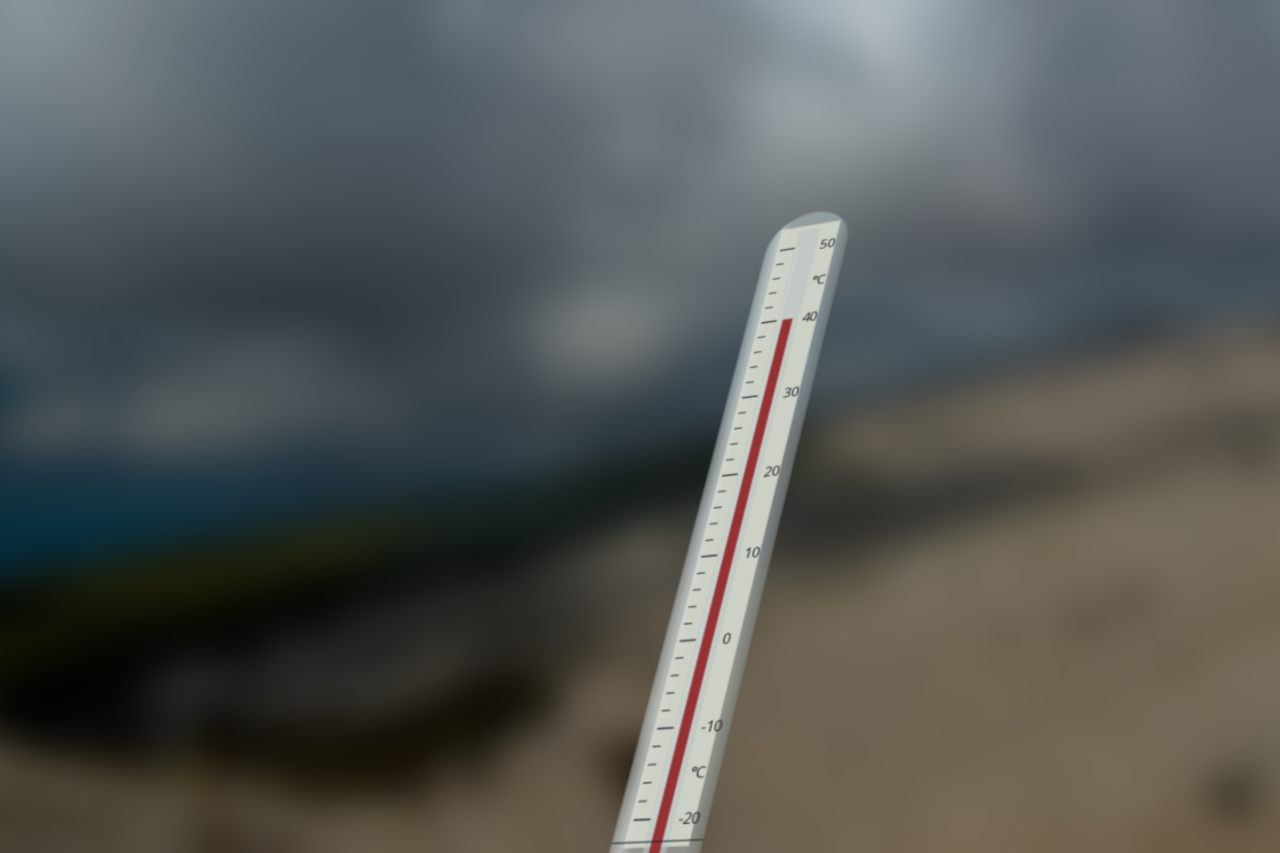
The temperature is 40
